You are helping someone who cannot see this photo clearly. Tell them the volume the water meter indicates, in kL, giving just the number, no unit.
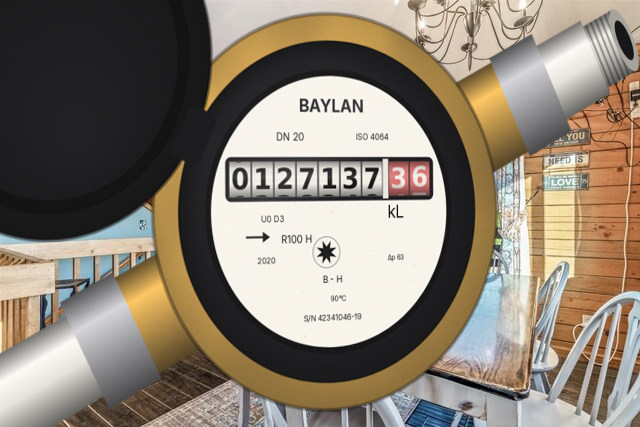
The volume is 127137.36
